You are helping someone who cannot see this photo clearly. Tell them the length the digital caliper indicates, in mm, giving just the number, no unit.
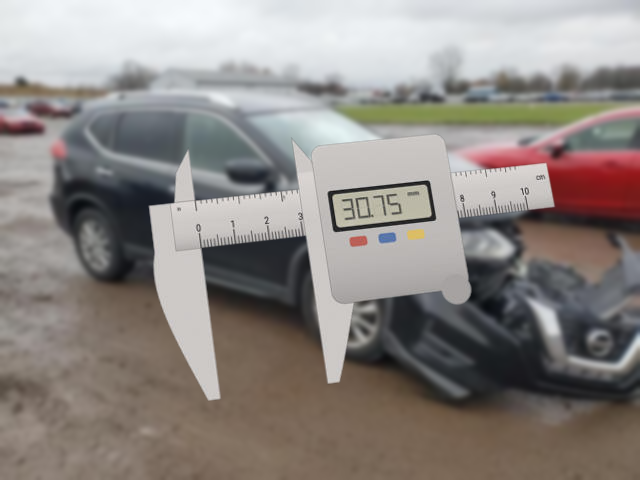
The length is 30.75
